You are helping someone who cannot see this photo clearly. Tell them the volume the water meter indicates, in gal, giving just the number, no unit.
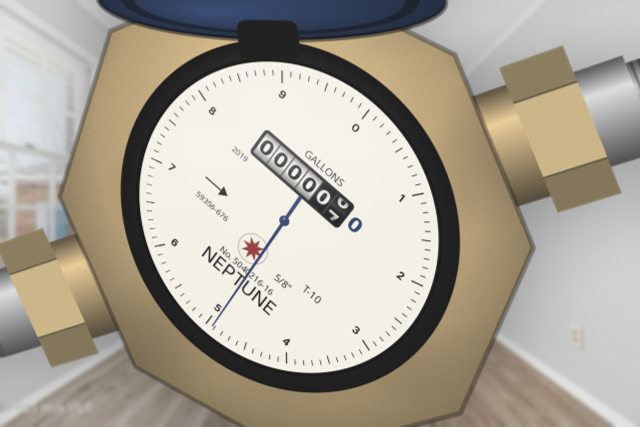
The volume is 64.9
